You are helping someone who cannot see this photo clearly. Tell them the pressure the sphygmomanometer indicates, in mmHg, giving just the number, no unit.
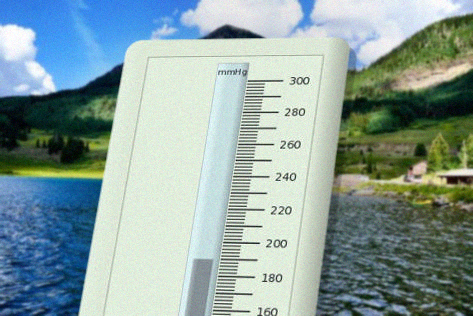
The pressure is 190
